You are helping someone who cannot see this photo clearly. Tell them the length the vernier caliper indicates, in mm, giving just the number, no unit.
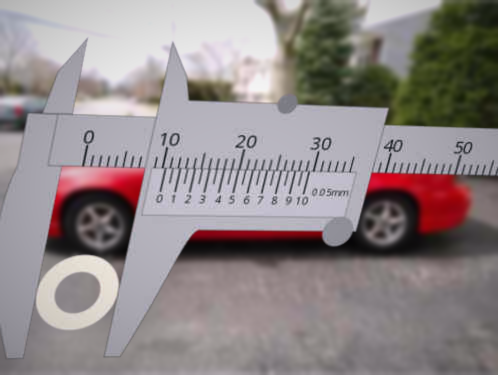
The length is 10.4
